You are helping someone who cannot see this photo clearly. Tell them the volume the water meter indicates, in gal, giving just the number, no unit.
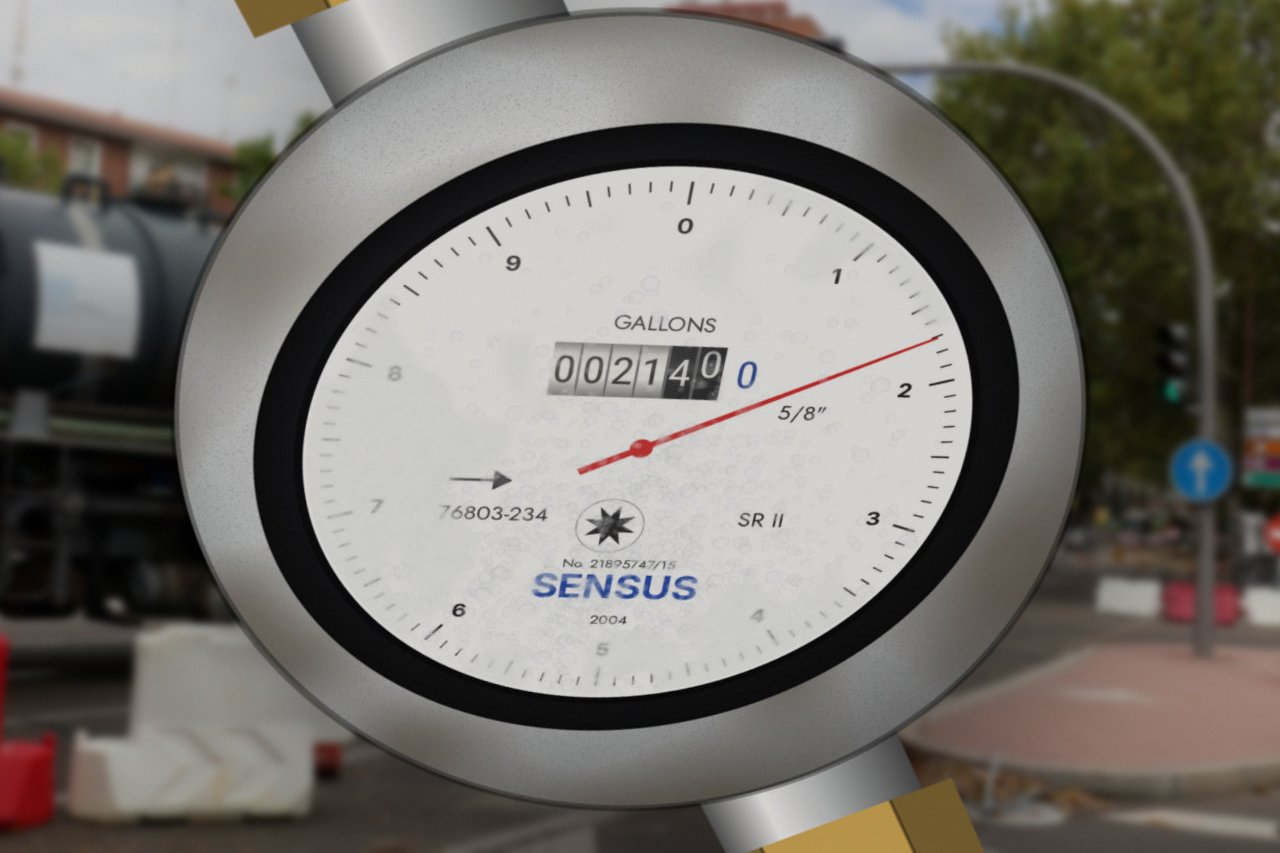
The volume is 21401.7
